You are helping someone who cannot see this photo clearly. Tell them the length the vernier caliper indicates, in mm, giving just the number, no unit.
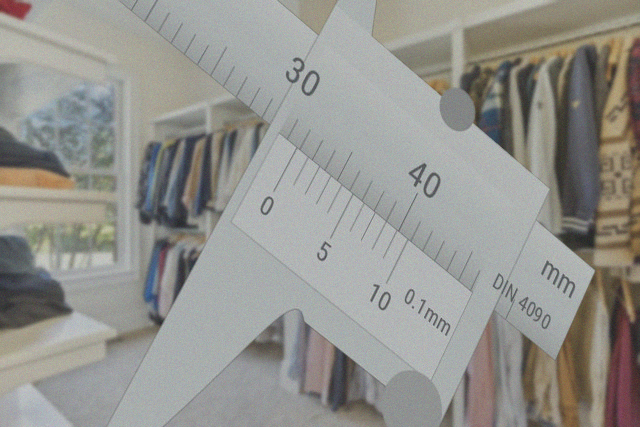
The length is 31.8
